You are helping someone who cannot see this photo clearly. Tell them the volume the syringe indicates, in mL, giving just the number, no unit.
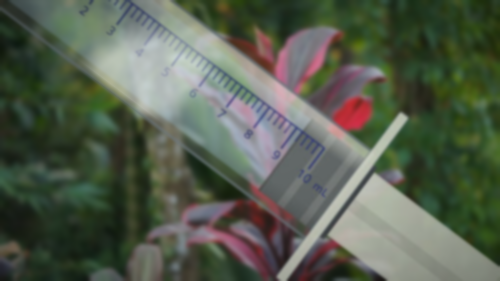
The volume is 9.2
